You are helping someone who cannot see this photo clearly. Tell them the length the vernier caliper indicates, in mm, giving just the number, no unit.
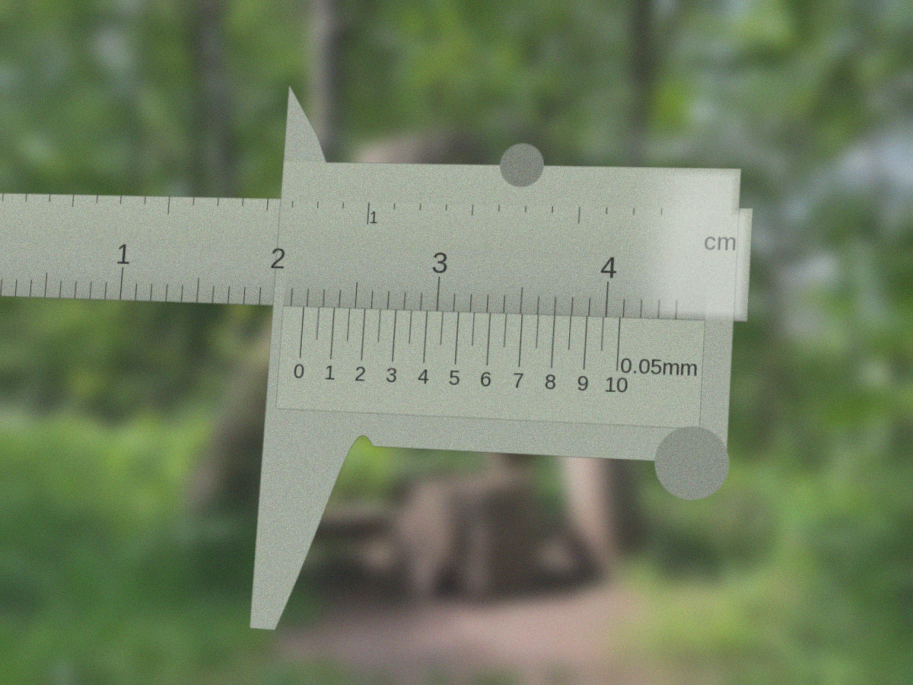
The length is 21.8
